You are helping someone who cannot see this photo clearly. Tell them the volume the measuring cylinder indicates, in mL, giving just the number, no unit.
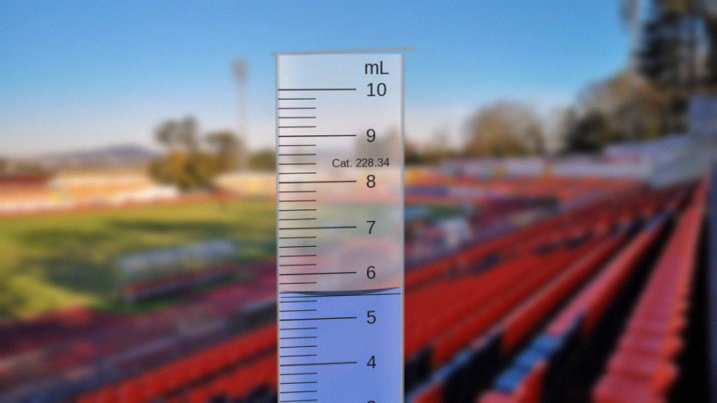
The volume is 5.5
